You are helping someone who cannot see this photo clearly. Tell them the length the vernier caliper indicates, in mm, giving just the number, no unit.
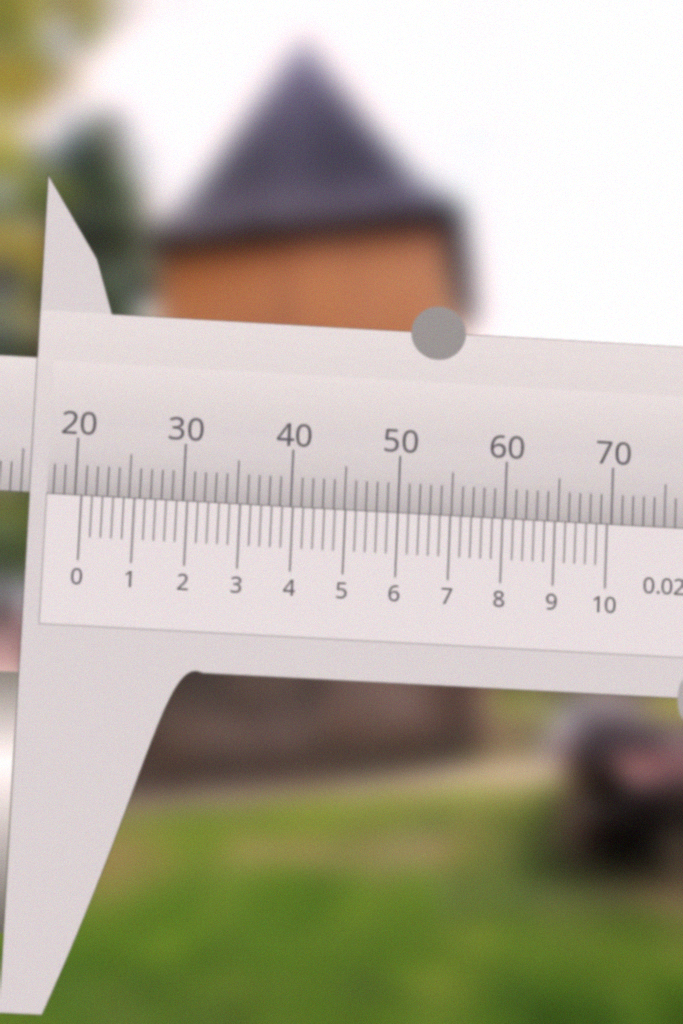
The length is 20.6
